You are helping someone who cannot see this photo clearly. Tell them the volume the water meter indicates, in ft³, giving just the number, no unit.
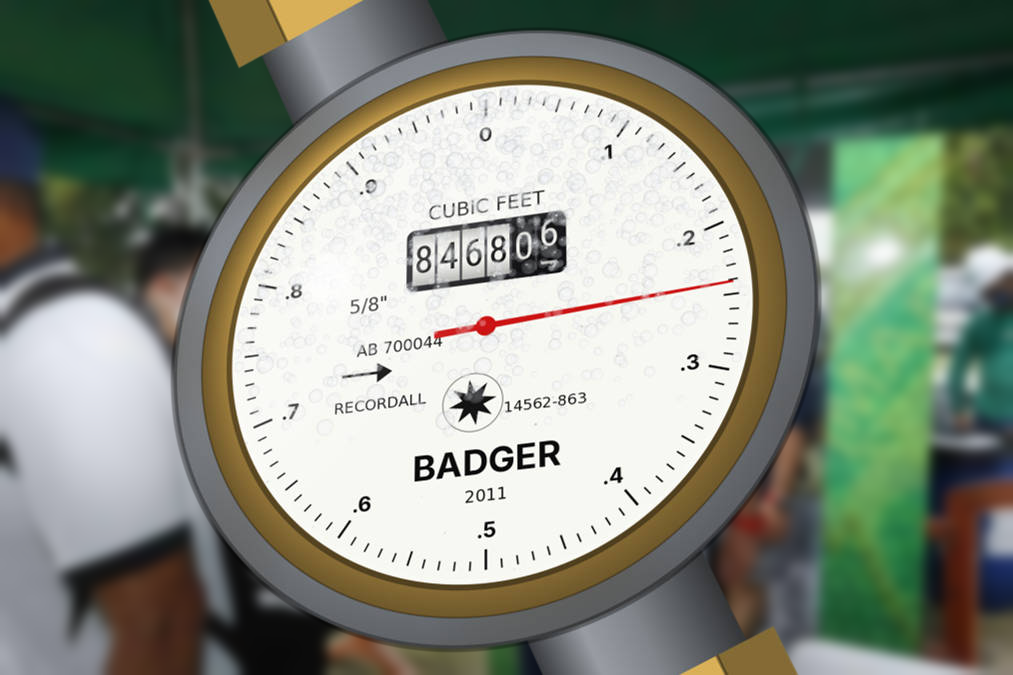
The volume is 846806.24
